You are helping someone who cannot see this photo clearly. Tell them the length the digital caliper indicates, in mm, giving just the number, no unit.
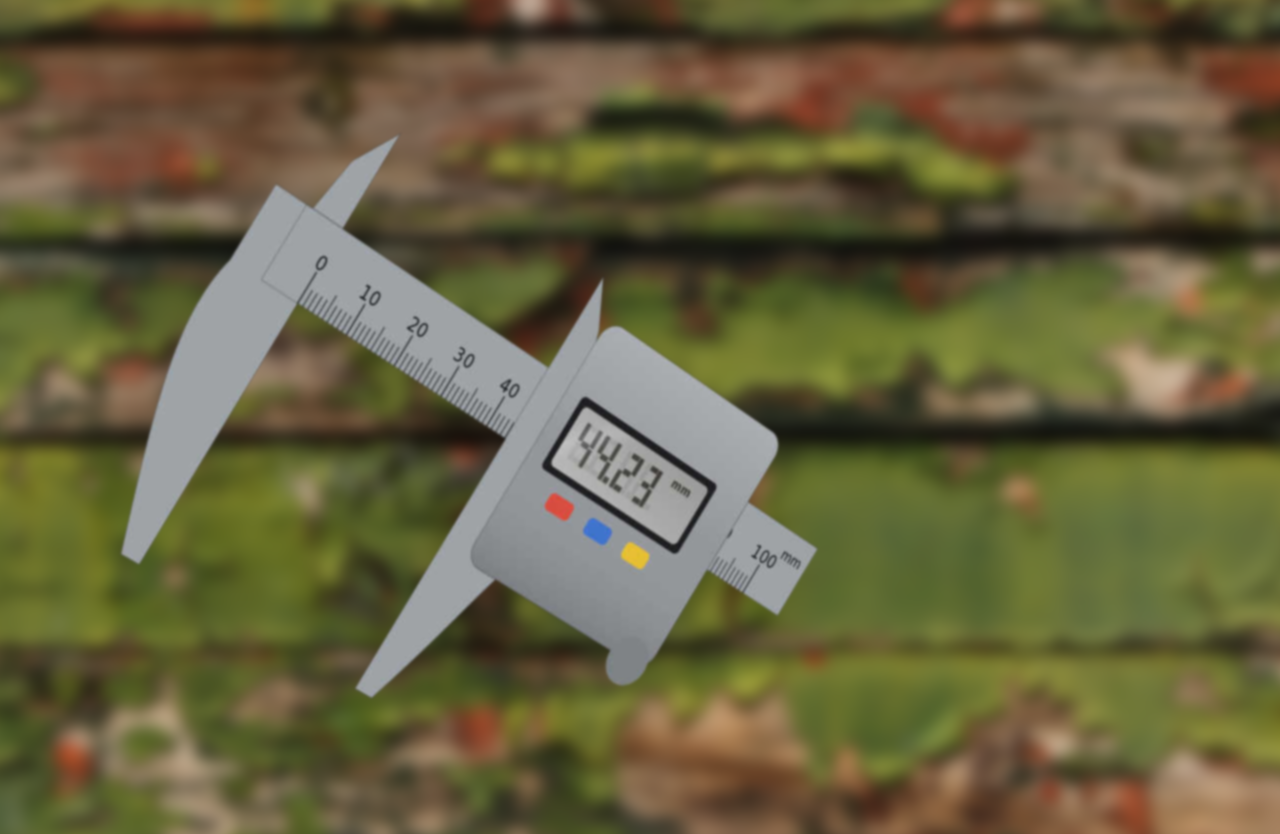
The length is 44.23
